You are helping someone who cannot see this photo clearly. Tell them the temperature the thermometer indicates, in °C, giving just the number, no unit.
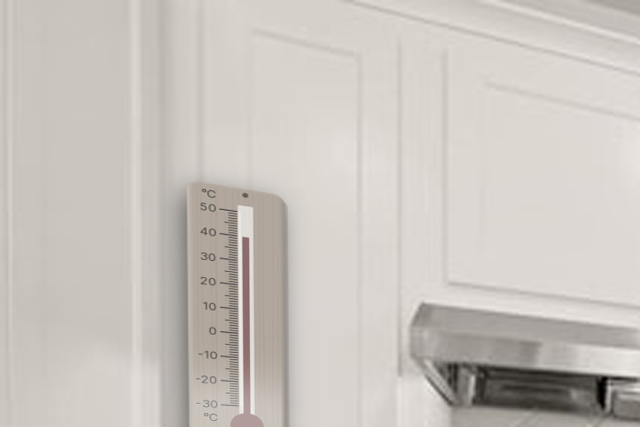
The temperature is 40
